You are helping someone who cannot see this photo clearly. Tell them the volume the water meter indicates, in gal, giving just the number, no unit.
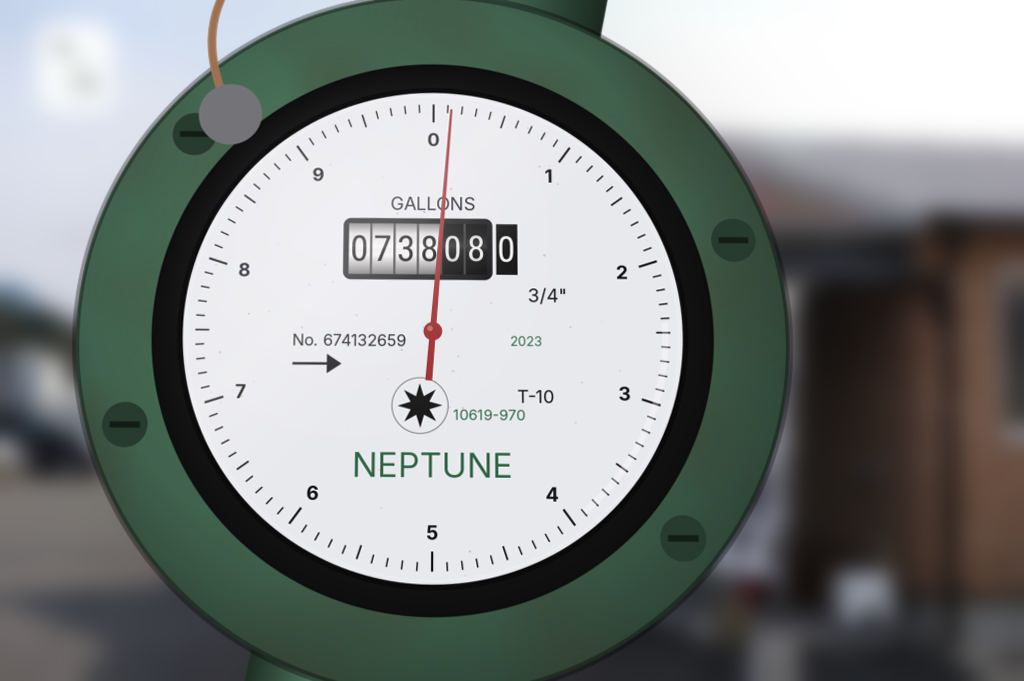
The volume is 738080.1
